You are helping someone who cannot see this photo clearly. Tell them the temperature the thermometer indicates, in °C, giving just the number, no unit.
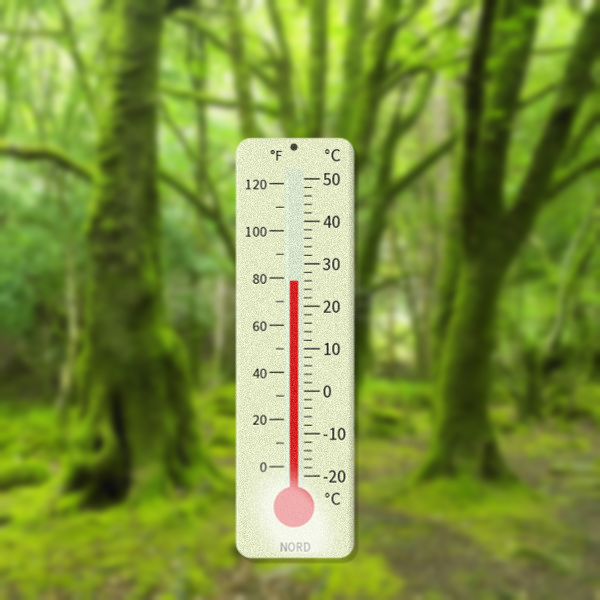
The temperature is 26
